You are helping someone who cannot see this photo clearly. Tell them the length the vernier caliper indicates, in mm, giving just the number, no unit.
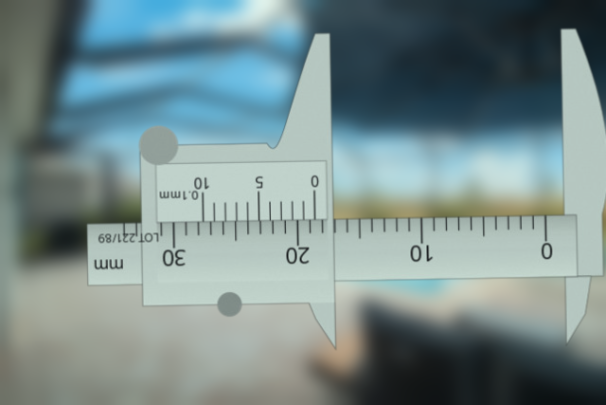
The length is 18.6
